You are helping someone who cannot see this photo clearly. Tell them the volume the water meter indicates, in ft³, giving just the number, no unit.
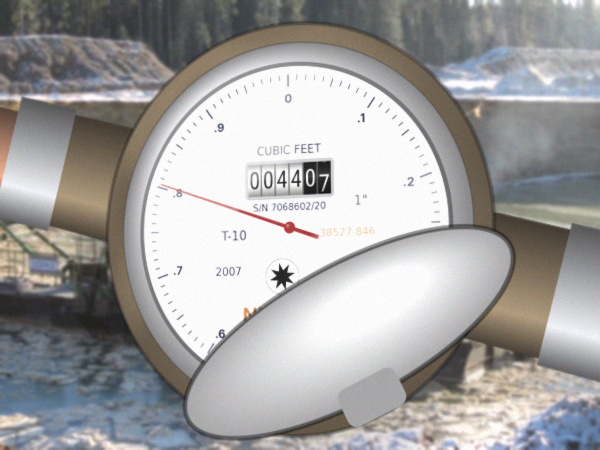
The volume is 4406.80
